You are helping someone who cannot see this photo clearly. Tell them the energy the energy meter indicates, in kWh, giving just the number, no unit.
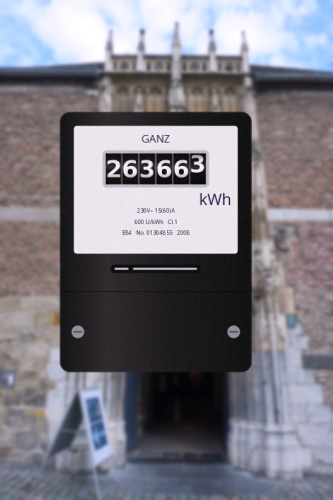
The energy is 263663
